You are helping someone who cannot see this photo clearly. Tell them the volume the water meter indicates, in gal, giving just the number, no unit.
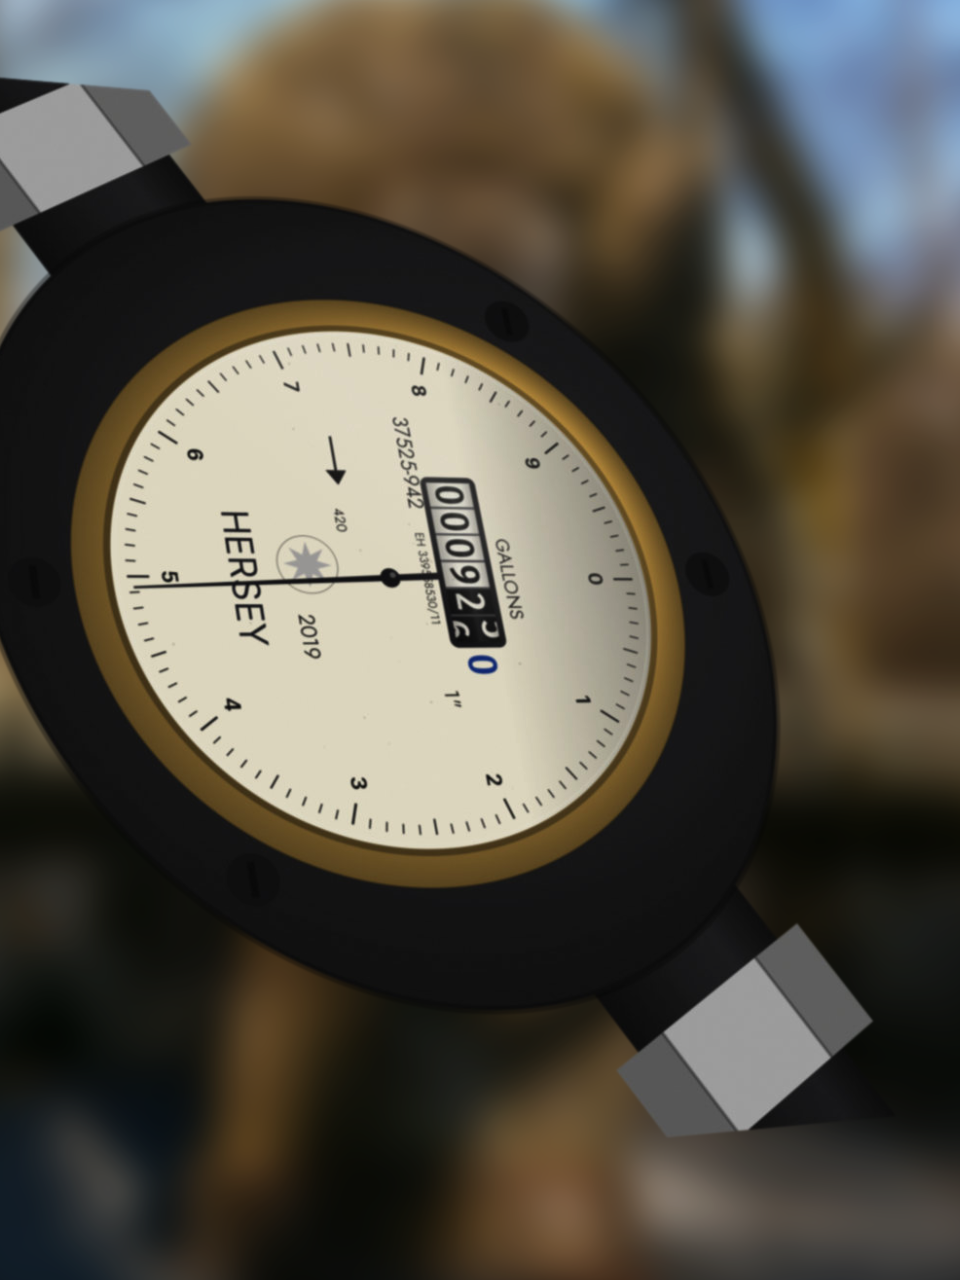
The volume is 9254.9
